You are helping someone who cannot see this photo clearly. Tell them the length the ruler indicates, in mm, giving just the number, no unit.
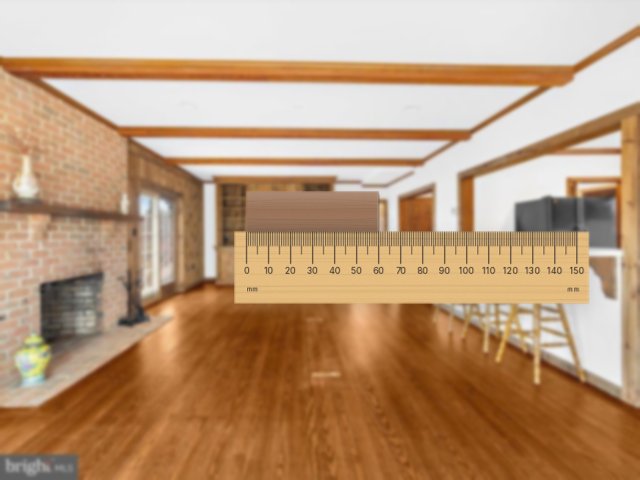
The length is 60
